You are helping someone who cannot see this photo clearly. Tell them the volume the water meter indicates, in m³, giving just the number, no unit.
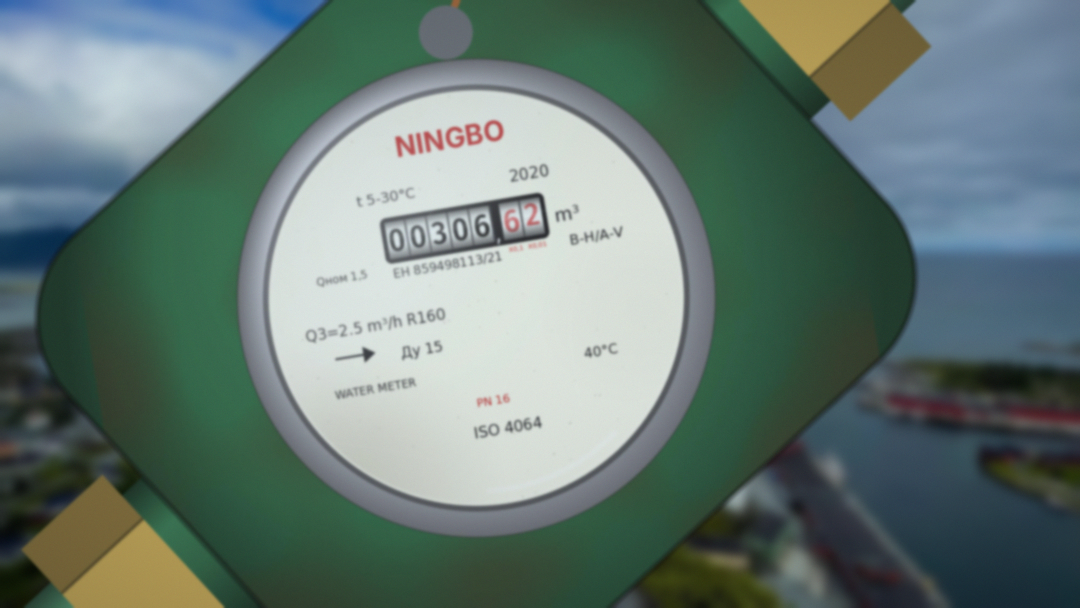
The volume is 306.62
